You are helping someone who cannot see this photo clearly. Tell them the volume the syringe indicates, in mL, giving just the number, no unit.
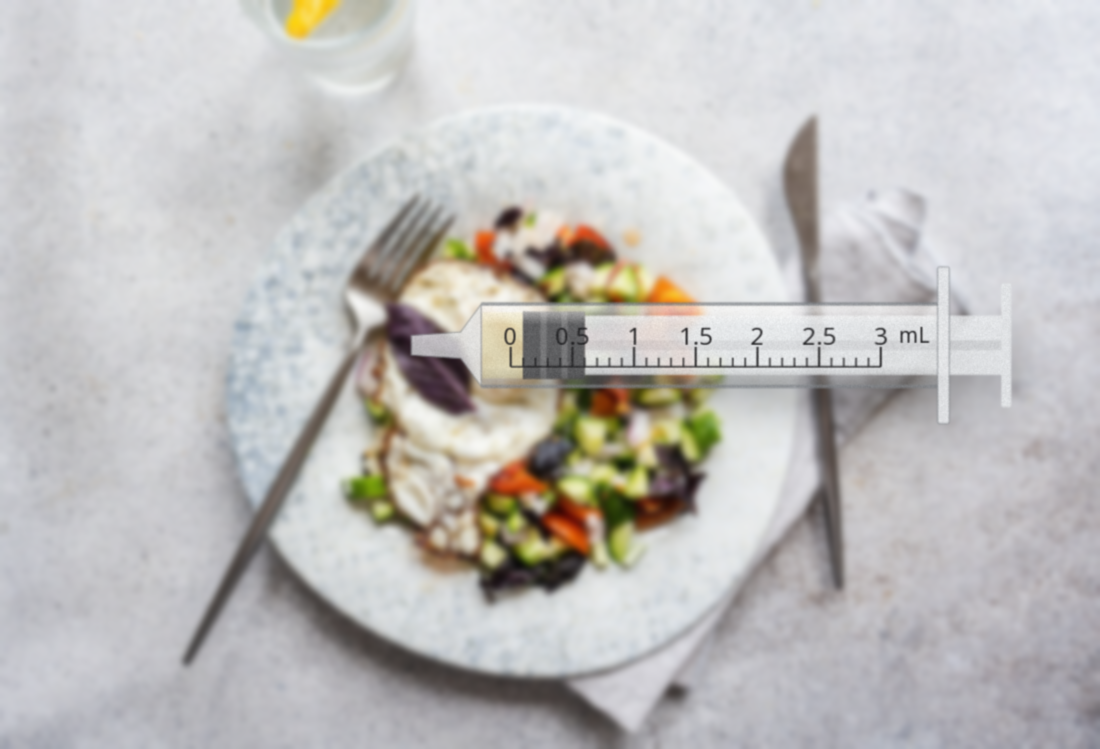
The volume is 0.1
